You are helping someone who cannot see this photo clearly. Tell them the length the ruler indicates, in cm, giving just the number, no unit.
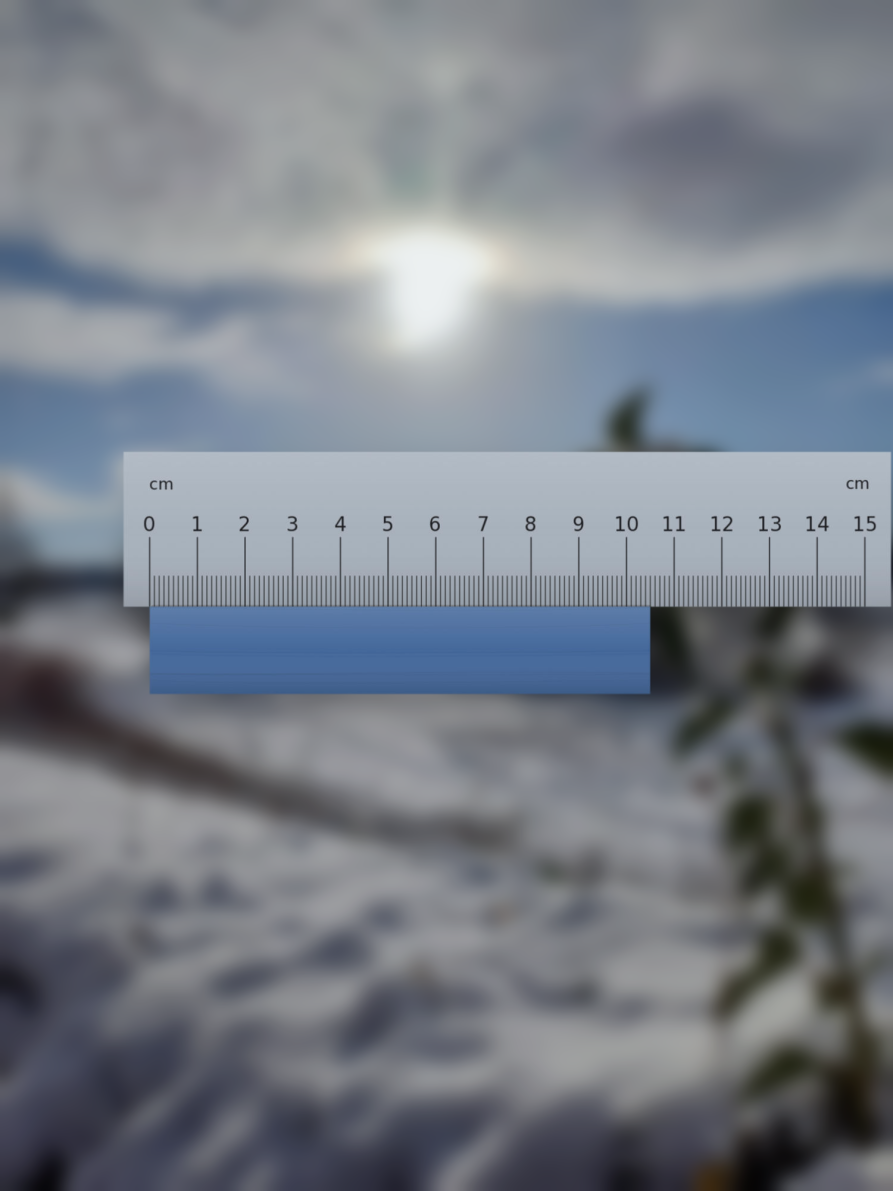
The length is 10.5
